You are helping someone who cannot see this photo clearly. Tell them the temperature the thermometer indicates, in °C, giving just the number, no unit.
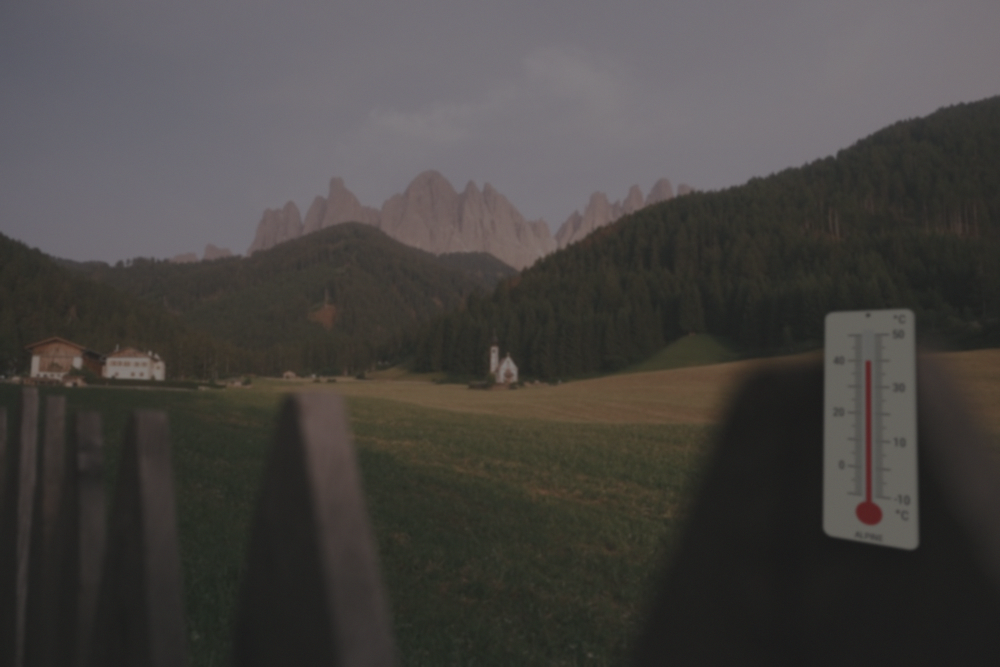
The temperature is 40
